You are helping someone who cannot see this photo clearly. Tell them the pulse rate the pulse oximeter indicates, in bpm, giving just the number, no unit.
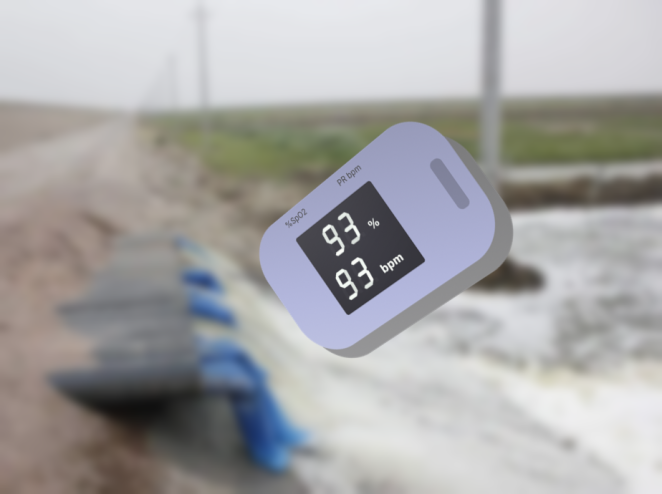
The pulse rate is 93
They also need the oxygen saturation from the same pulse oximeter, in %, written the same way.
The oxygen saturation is 93
